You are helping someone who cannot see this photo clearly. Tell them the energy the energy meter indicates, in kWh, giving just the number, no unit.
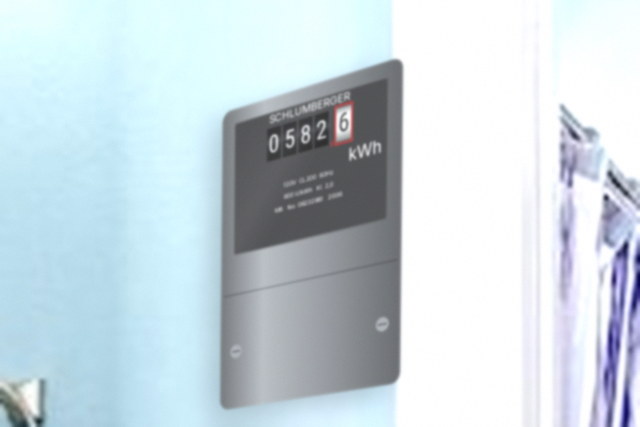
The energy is 582.6
